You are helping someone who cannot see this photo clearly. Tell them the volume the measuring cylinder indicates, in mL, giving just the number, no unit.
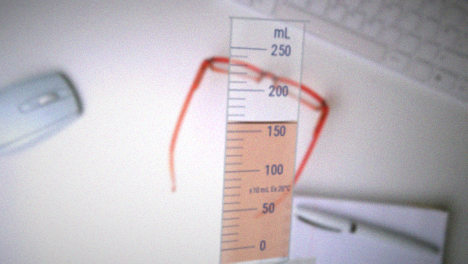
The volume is 160
